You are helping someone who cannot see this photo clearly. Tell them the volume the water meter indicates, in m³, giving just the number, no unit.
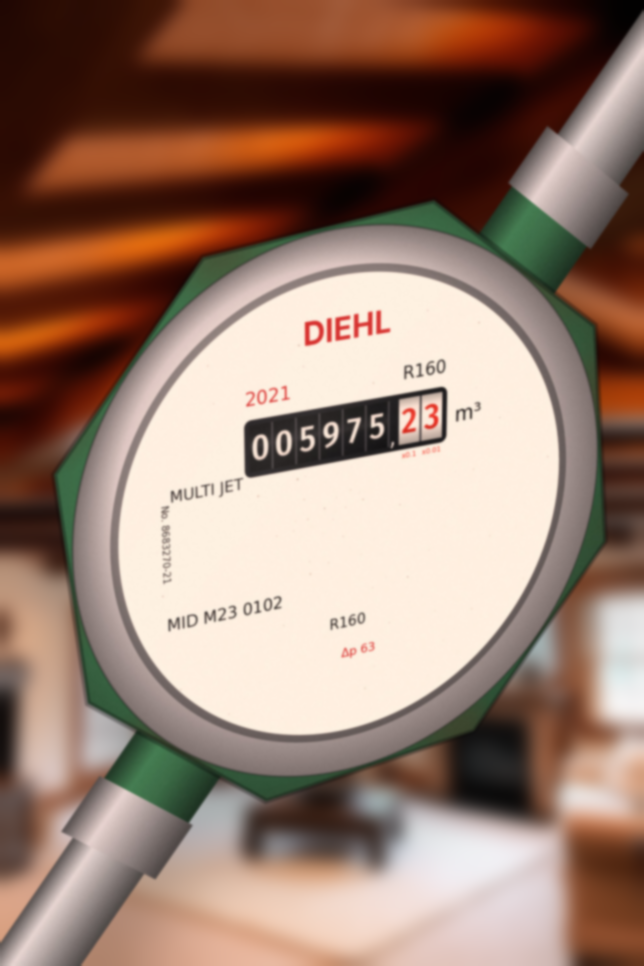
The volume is 5975.23
